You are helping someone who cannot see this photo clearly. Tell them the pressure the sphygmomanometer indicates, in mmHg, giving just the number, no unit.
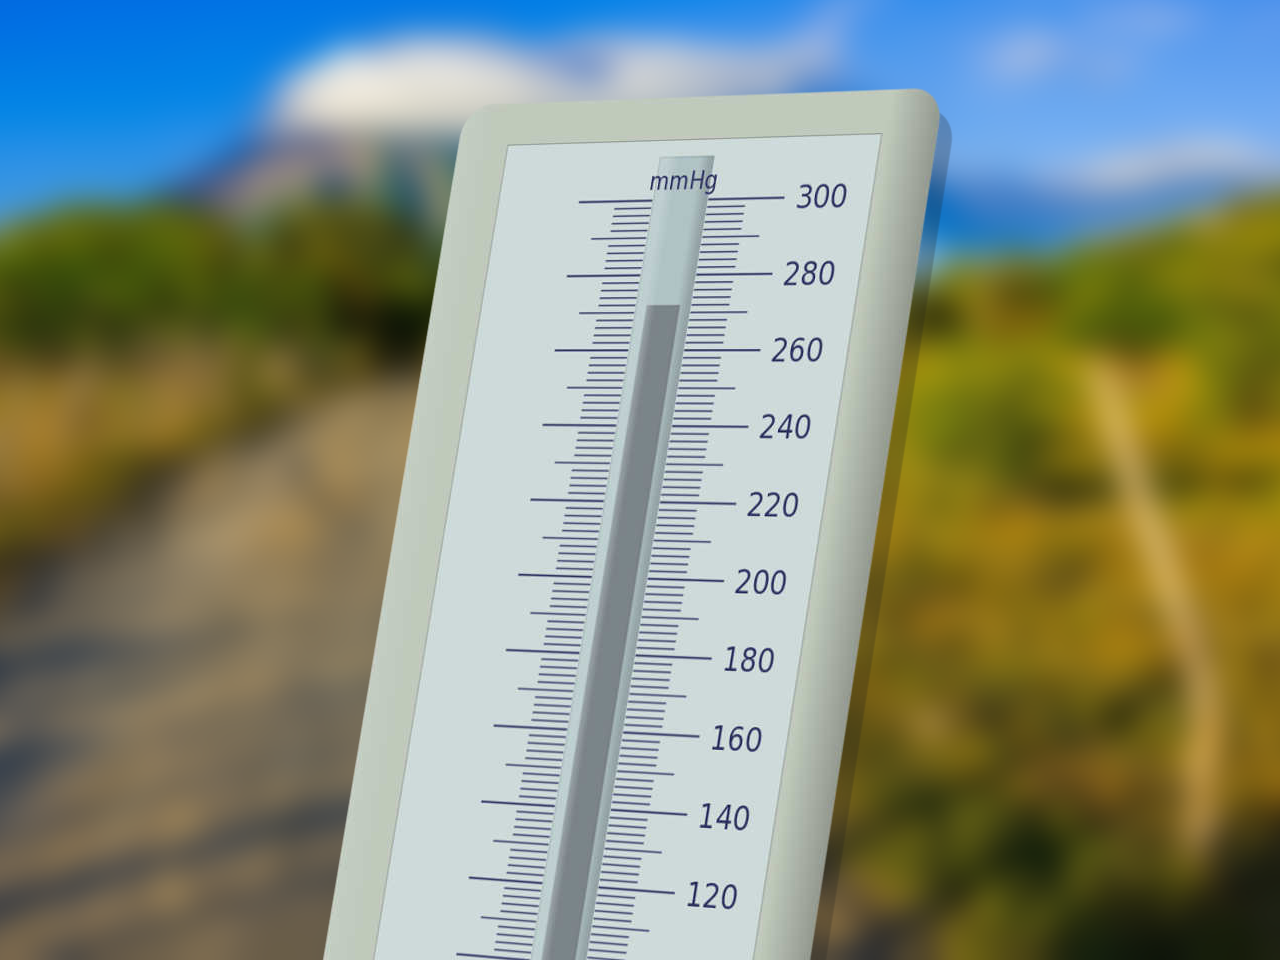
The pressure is 272
